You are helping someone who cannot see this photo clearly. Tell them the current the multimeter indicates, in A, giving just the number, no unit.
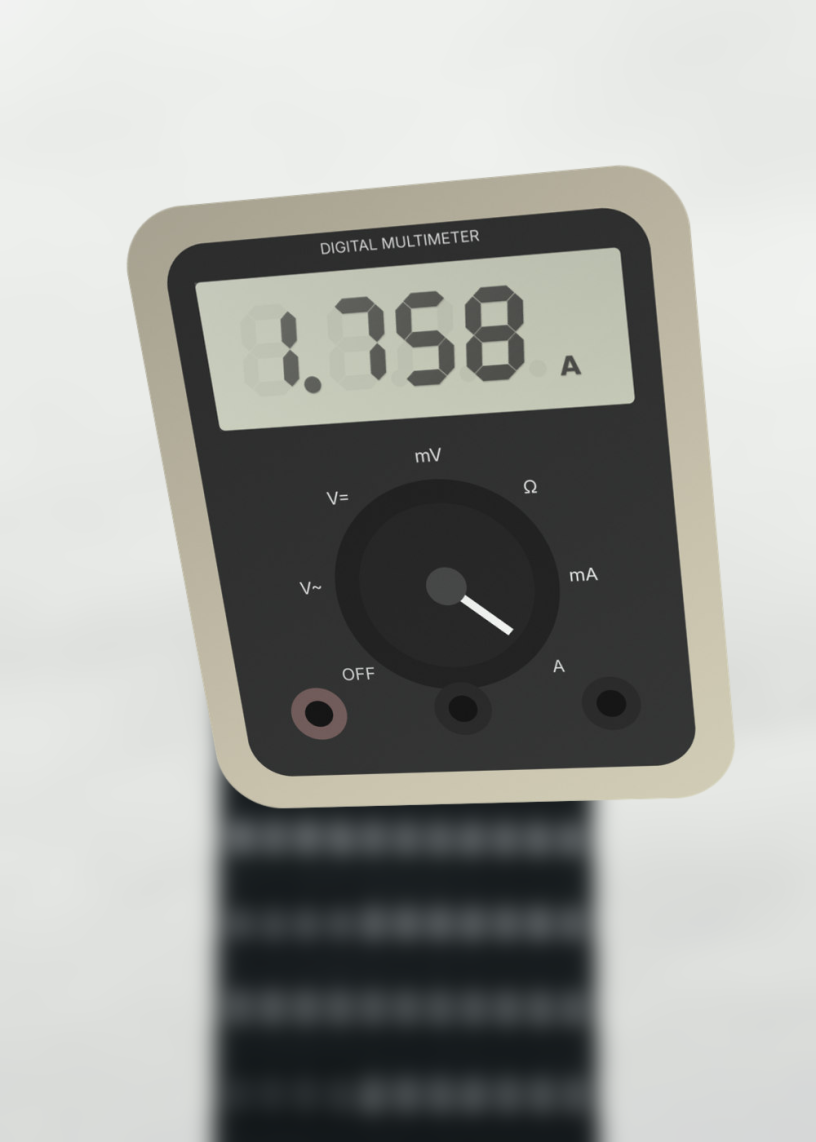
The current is 1.758
